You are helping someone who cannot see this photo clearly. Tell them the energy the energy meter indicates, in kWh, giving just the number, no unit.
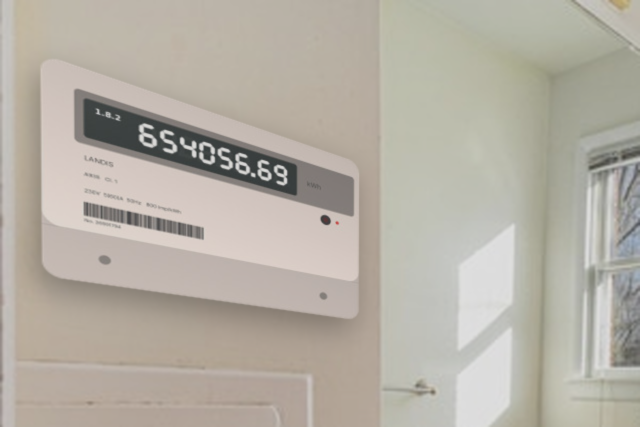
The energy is 654056.69
